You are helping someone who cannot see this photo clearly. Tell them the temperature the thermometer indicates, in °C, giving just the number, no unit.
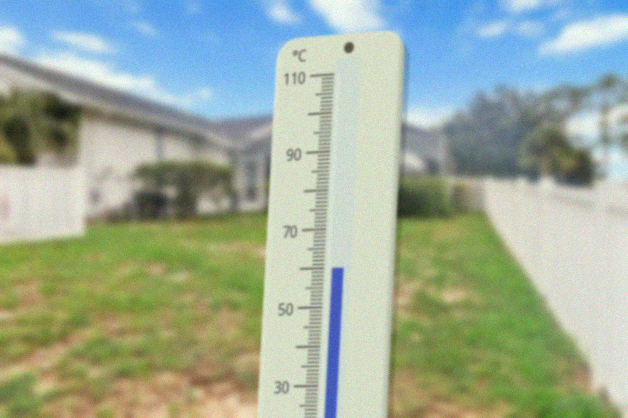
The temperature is 60
